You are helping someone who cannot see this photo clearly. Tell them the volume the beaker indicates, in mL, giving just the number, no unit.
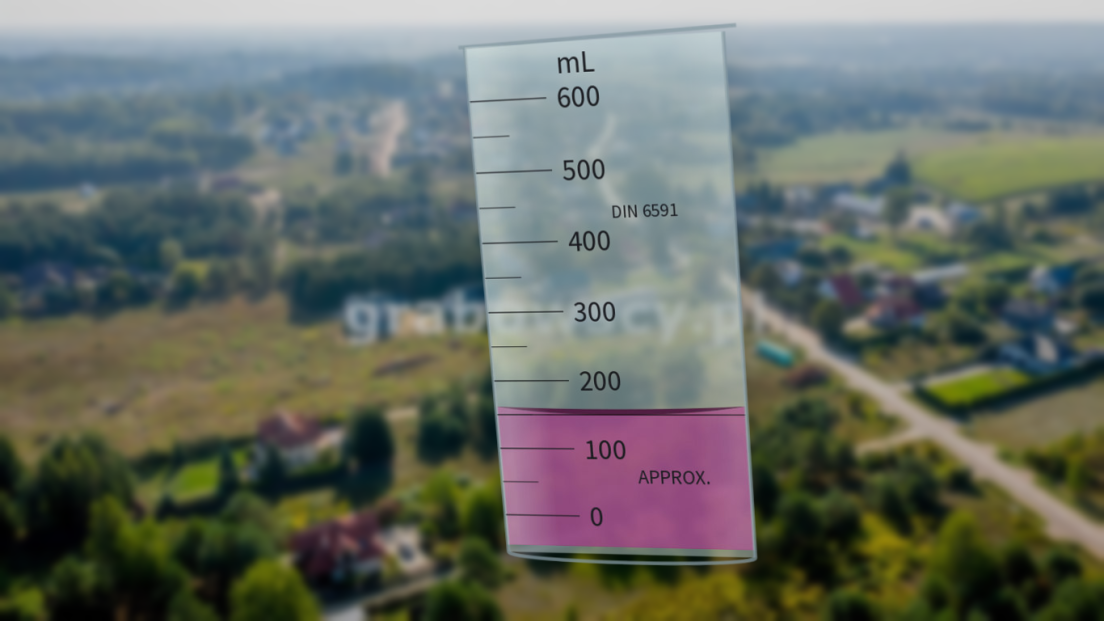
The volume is 150
